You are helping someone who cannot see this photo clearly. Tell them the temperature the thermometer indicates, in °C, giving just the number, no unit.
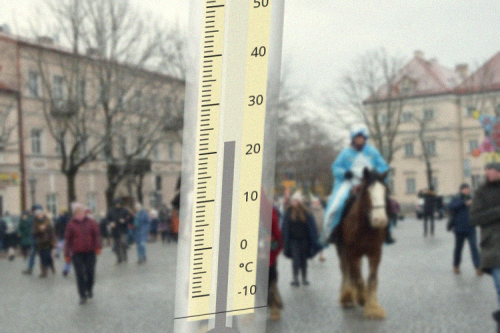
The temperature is 22
